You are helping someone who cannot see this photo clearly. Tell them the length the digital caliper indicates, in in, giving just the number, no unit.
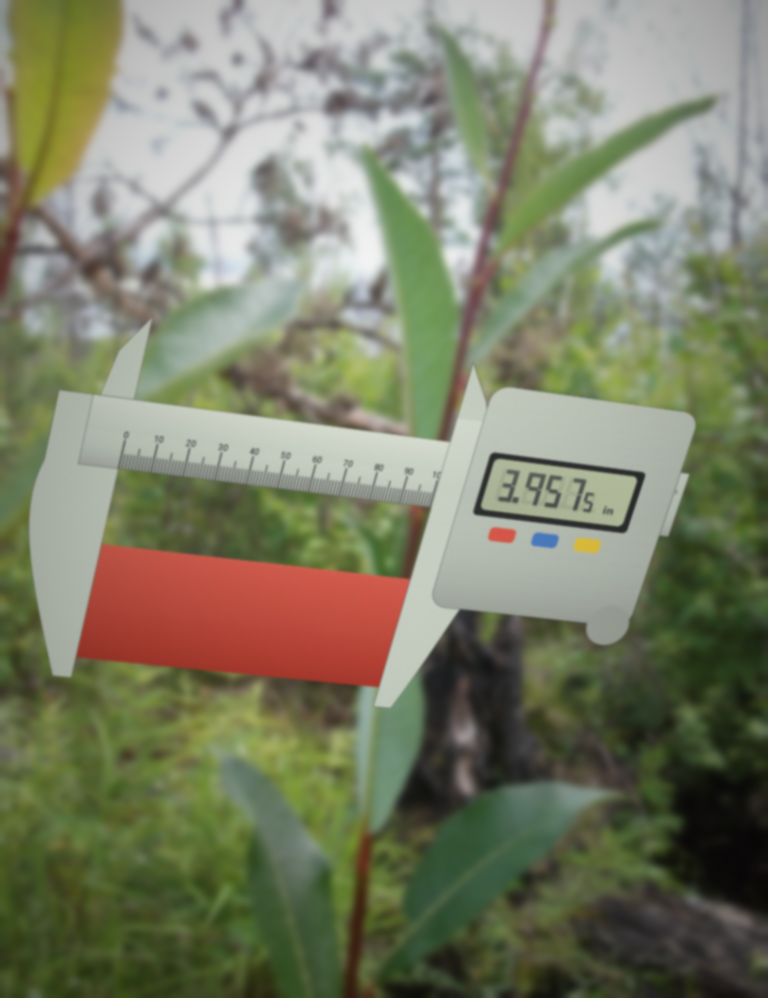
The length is 3.9575
